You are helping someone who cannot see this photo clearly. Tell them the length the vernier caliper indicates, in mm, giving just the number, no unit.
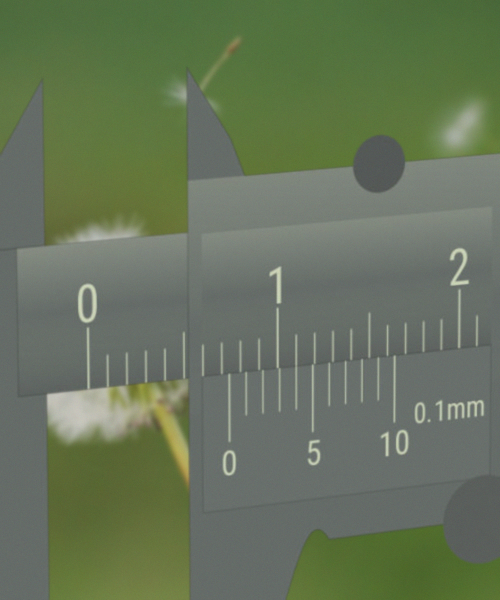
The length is 7.4
